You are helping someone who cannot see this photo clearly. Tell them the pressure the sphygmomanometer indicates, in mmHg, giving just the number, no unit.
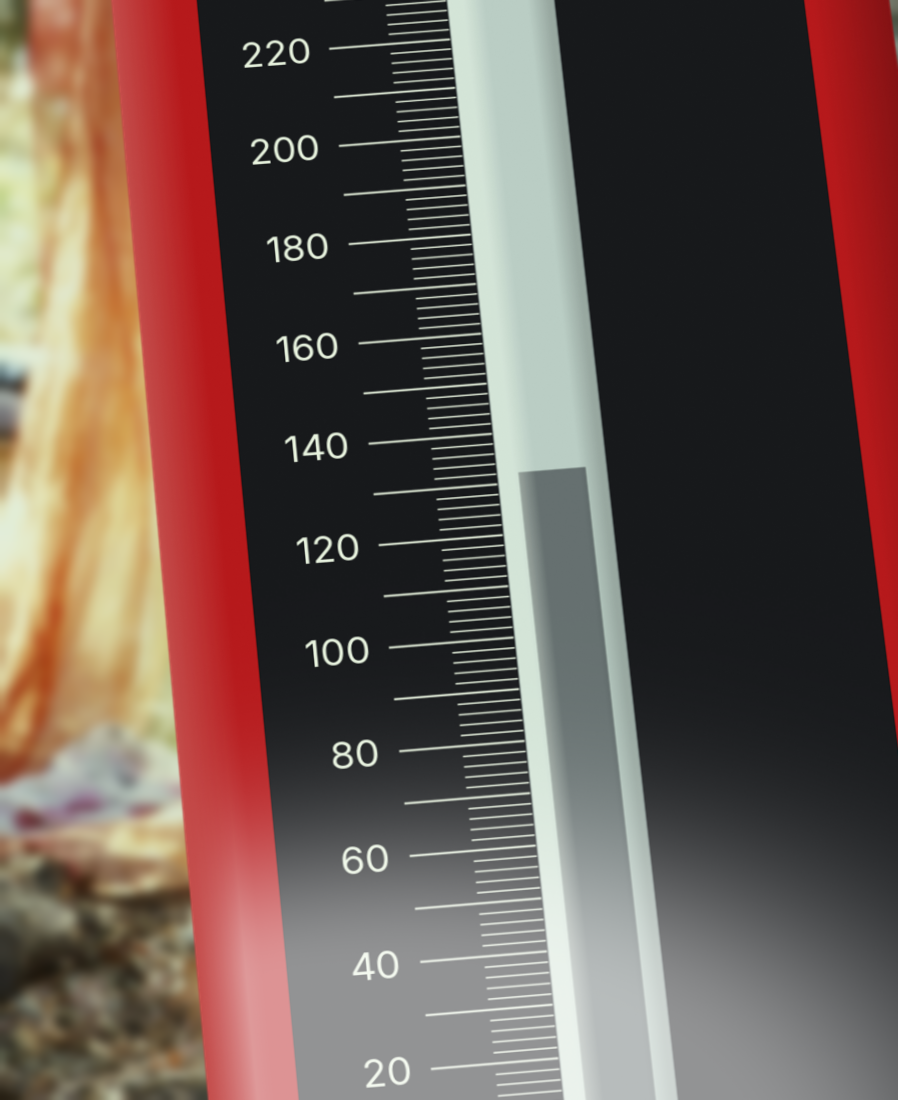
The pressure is 132
